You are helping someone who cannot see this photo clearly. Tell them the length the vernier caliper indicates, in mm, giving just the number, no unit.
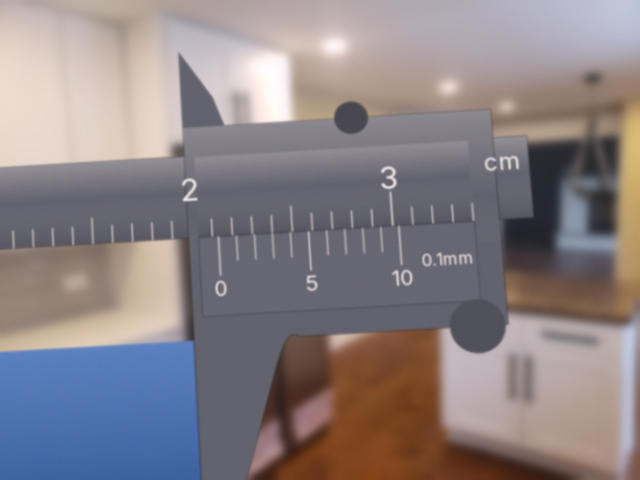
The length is 21.3
